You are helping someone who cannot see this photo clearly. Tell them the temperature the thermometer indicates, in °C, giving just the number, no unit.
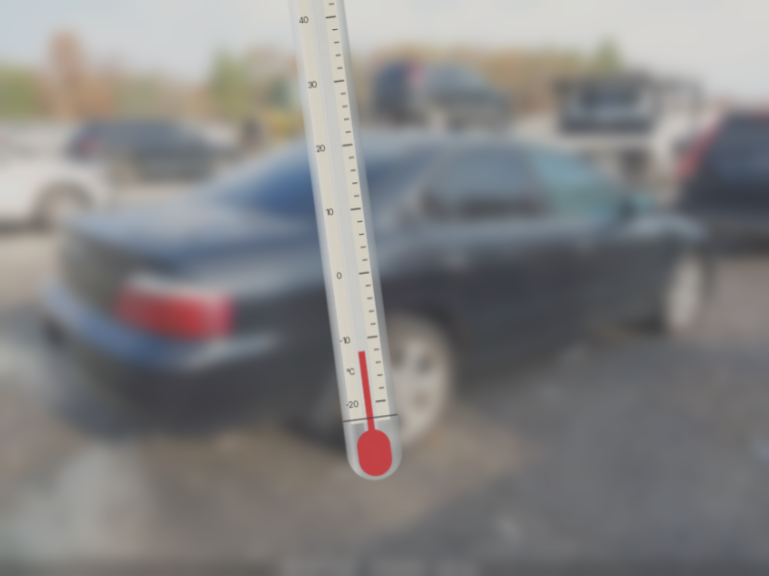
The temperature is -12
